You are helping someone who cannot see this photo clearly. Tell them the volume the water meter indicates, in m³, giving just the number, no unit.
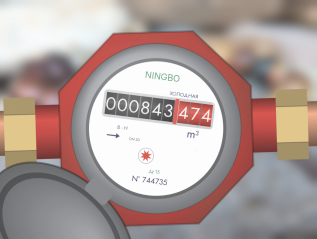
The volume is 843.474
